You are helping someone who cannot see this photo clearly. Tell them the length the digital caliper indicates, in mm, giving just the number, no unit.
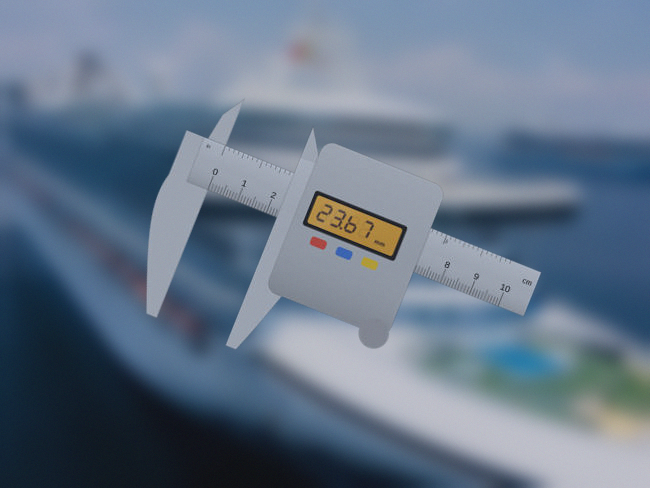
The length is 23.67
